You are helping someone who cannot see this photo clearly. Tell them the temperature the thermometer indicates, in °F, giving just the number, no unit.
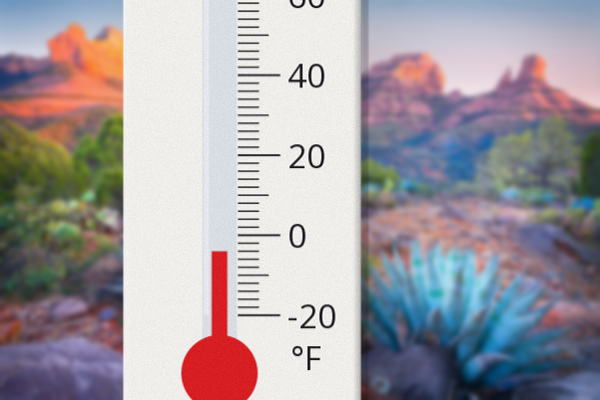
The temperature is -4
